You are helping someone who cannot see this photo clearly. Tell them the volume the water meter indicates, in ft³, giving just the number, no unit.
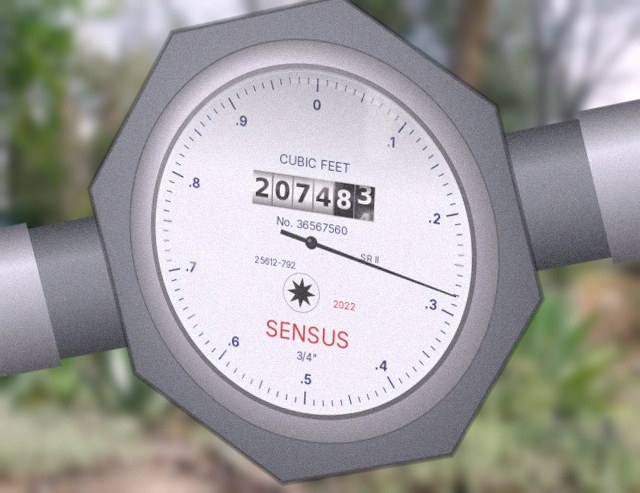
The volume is 207483.28
